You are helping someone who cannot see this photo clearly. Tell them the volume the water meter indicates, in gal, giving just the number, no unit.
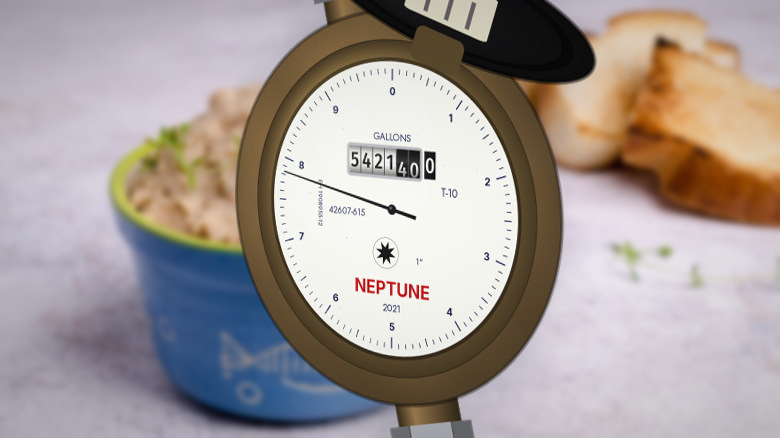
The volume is 5421397.8
